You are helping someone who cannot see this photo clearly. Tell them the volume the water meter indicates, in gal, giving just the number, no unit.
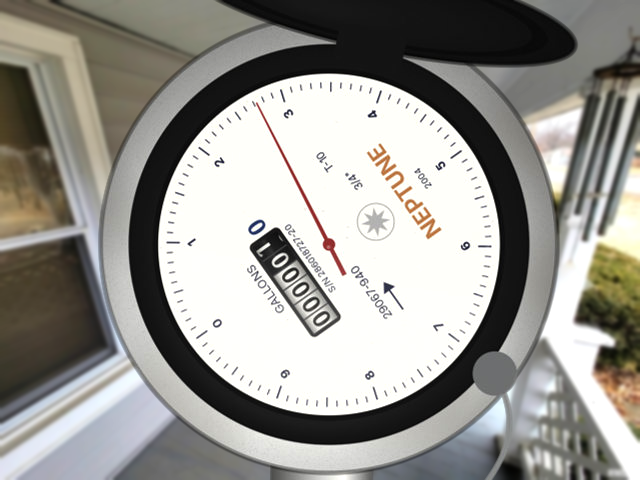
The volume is 12.7
